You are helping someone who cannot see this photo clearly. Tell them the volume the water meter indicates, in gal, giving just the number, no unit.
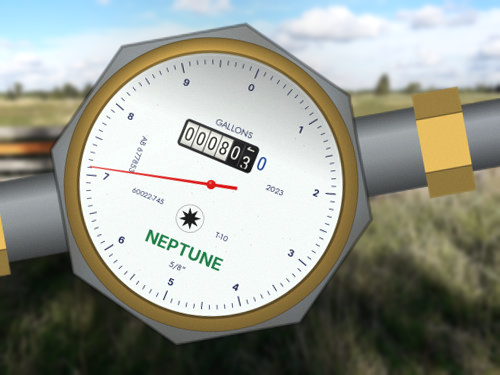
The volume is 8027.1
